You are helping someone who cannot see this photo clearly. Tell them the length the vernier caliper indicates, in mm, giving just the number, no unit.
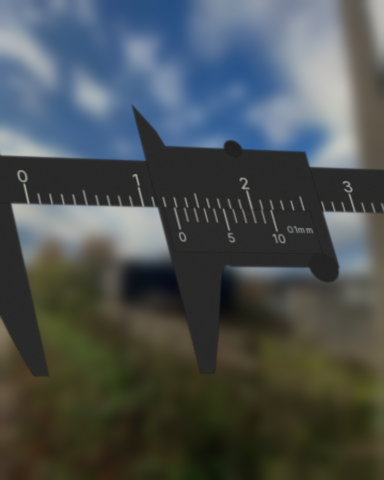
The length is 12.8
